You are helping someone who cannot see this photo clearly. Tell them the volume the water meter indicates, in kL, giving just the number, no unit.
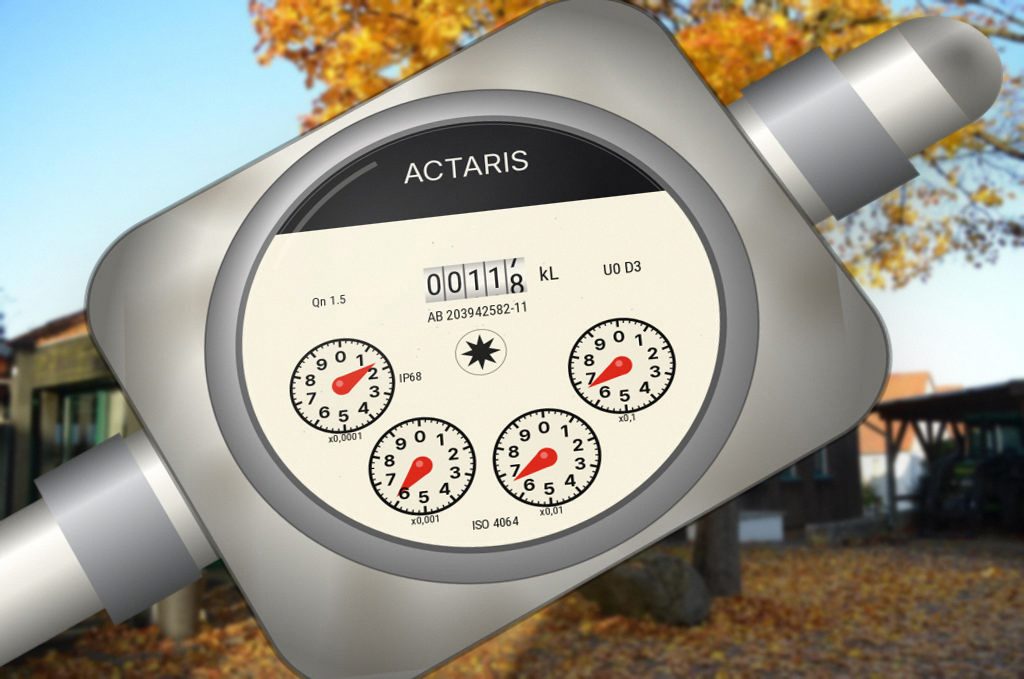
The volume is 117.6661
